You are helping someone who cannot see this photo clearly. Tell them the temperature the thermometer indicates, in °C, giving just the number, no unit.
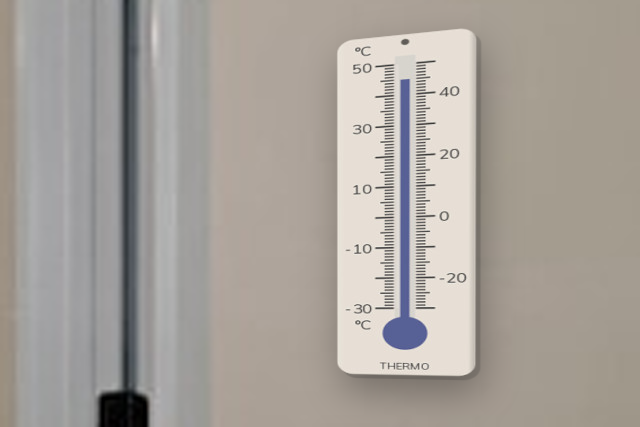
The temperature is 45
